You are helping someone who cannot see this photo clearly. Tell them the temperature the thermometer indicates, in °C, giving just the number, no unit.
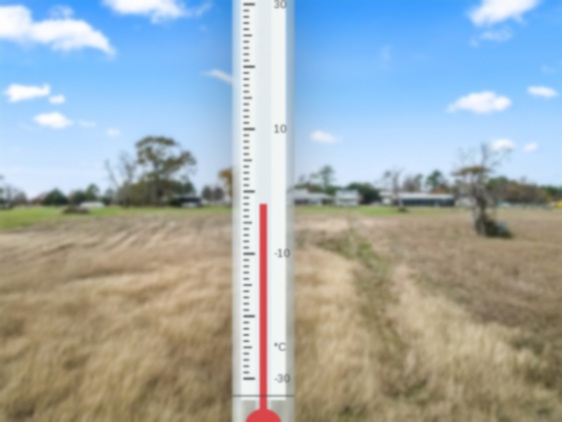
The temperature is -2
